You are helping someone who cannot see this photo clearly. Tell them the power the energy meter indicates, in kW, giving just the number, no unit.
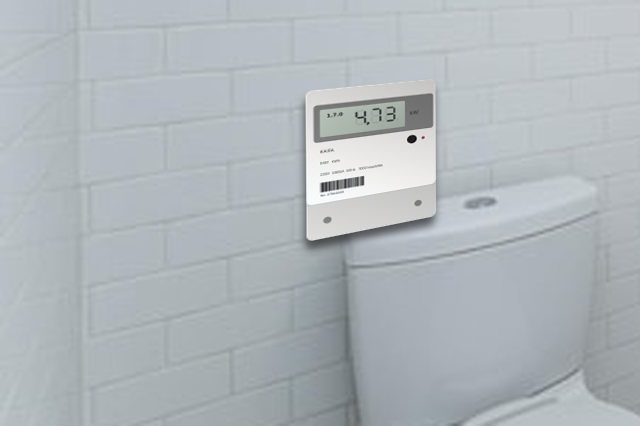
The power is 4.73
